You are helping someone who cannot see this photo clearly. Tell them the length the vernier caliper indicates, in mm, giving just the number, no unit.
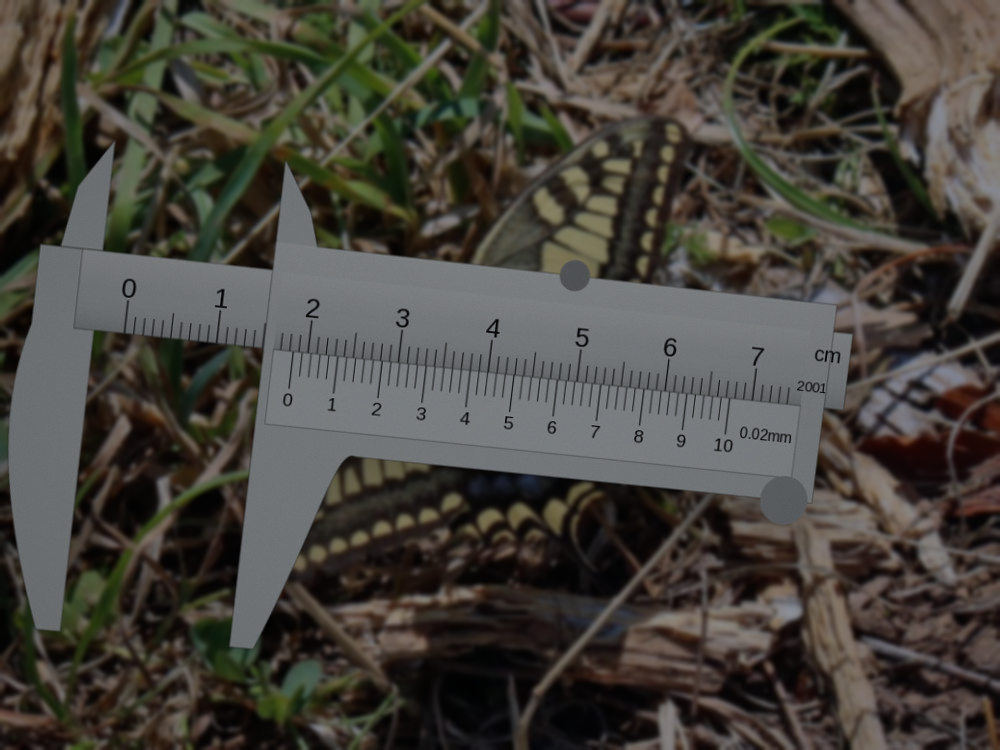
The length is 18.4
